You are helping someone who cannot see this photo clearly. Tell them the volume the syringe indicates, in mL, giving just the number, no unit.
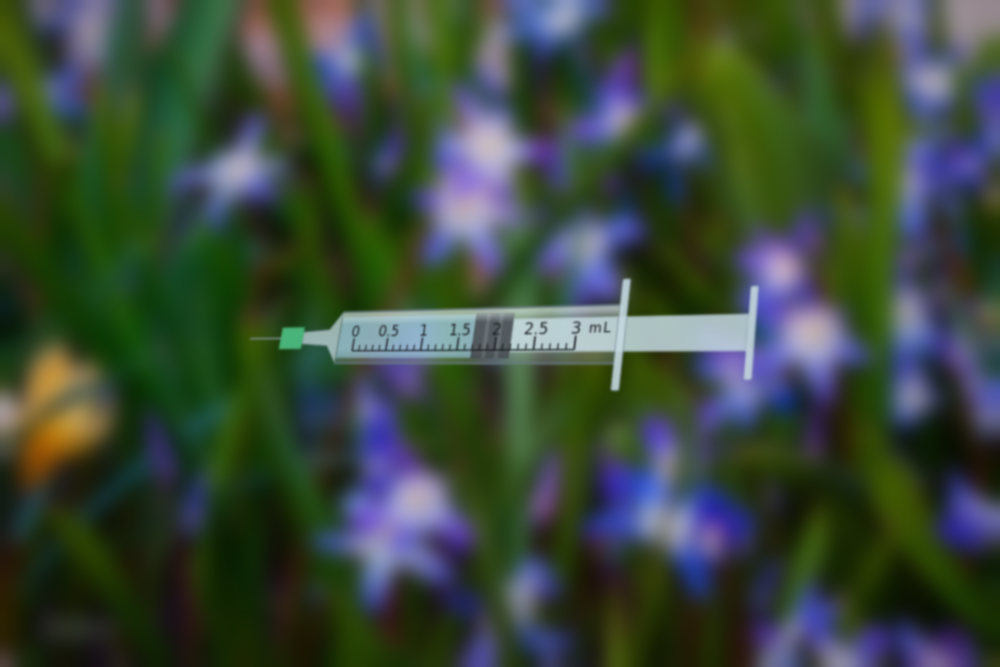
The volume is 1.7
